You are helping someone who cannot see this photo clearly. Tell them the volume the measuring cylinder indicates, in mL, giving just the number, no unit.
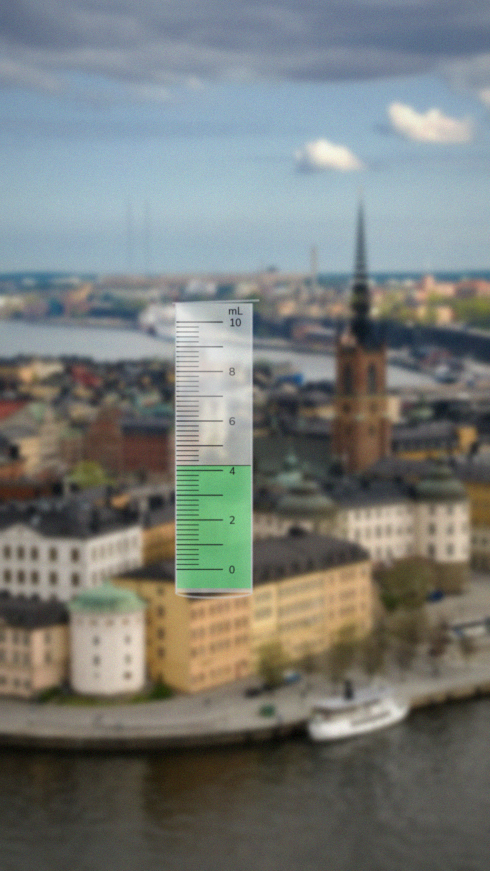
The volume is 4.2
